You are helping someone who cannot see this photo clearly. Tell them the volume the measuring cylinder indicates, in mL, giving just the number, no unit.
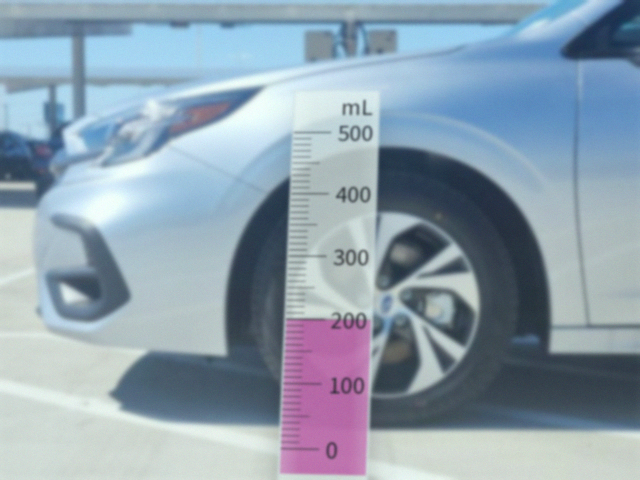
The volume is 200
